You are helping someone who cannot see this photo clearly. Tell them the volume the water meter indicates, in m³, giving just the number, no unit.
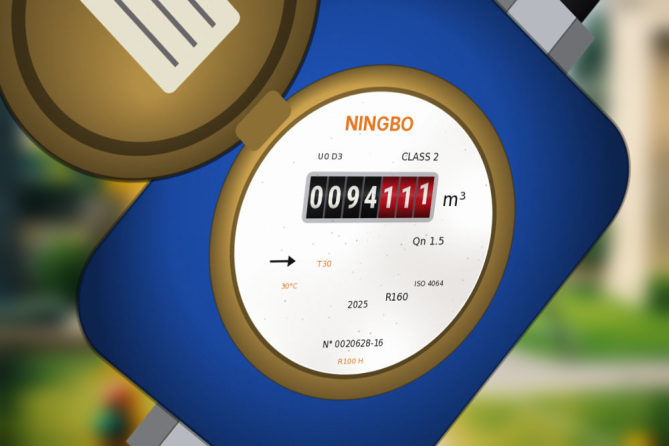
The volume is 94.111
